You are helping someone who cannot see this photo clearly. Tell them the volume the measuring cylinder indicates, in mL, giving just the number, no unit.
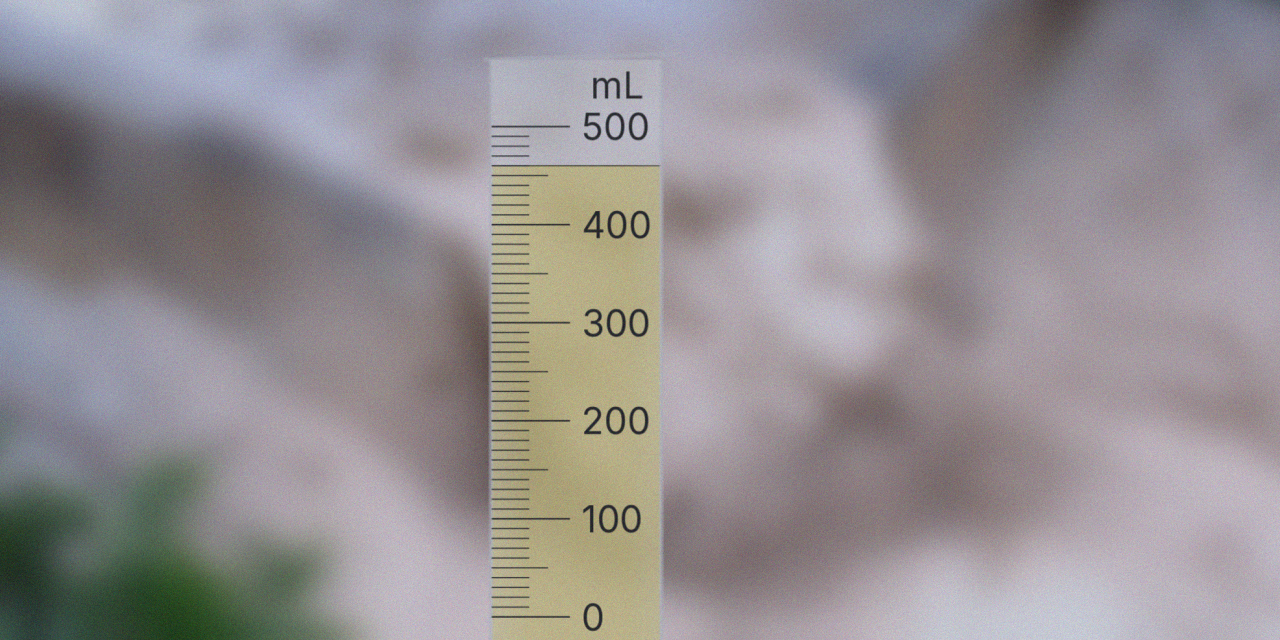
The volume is 460
